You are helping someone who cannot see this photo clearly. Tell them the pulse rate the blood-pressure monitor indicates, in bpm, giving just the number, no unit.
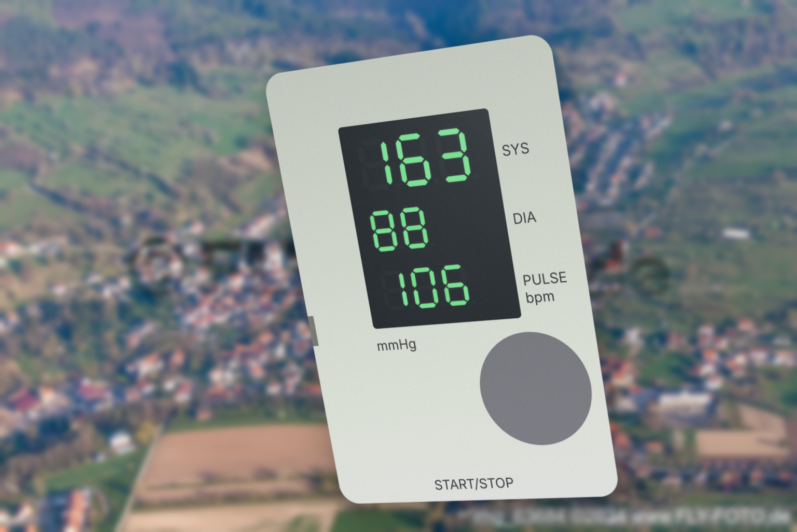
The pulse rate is 106
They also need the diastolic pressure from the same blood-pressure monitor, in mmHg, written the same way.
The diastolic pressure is 88
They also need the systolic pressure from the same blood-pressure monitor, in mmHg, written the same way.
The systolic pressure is 163
